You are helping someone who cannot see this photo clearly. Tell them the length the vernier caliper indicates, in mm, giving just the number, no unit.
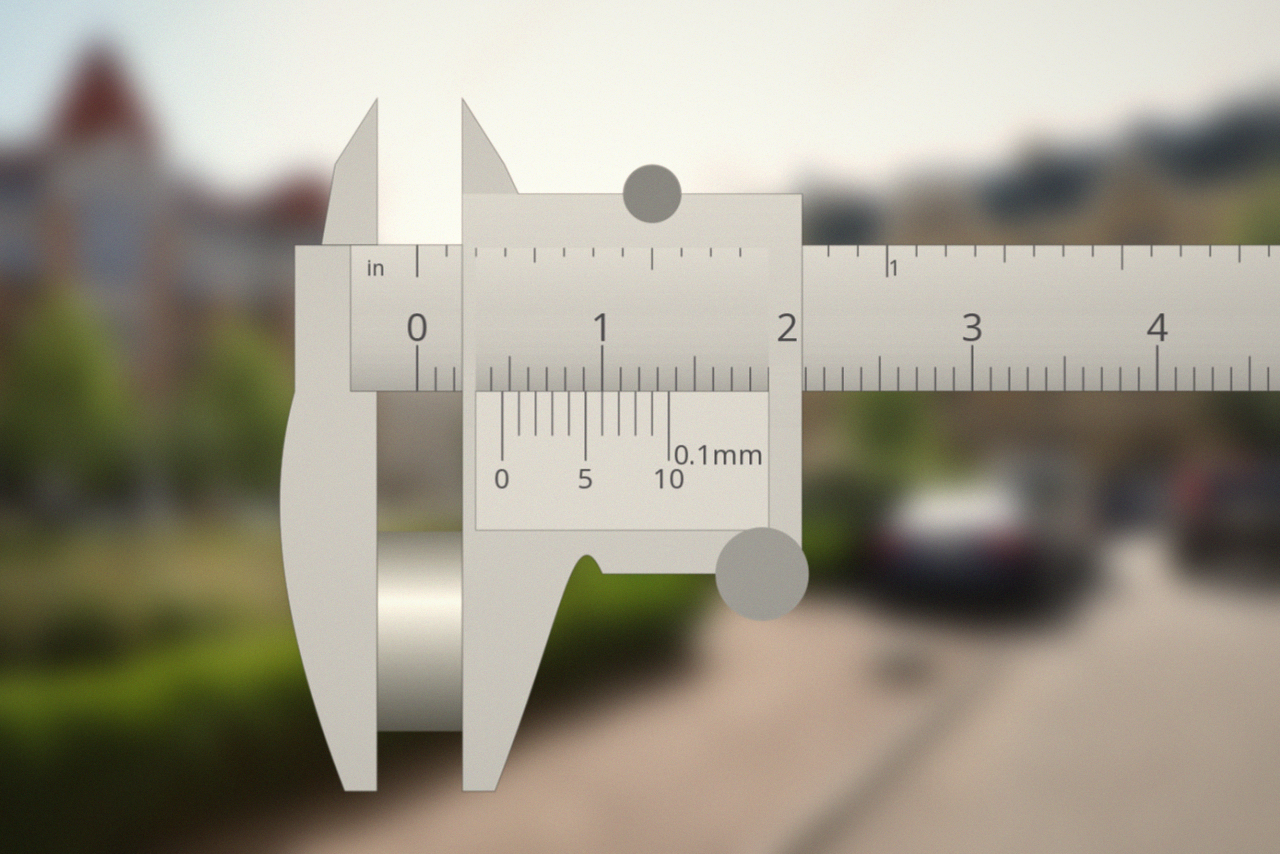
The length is 4.6
